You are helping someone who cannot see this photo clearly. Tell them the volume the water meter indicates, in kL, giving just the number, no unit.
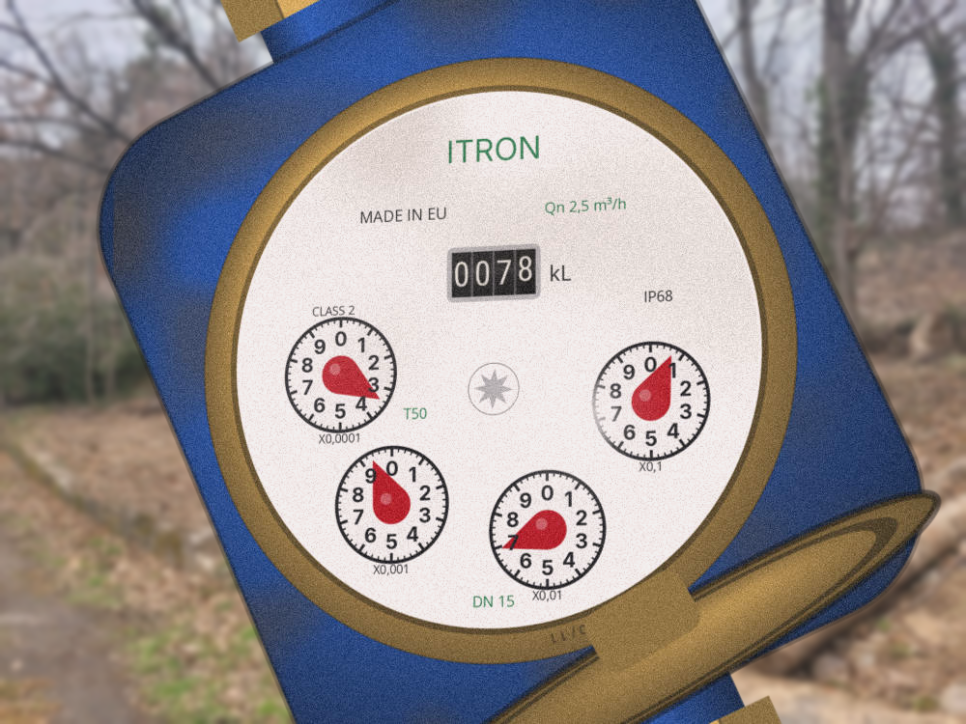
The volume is 78.0693
